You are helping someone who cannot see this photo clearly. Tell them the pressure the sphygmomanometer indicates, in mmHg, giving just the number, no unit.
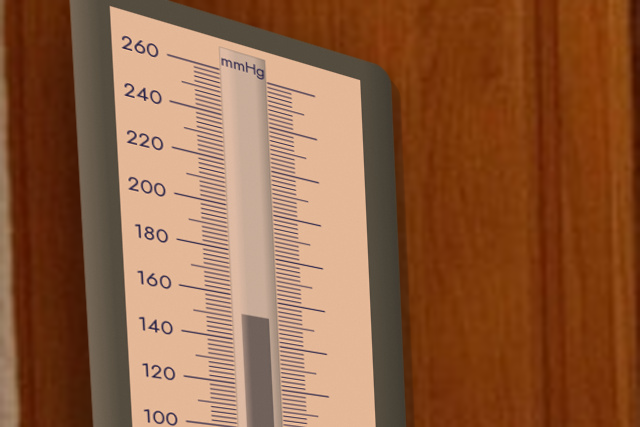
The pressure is 152
